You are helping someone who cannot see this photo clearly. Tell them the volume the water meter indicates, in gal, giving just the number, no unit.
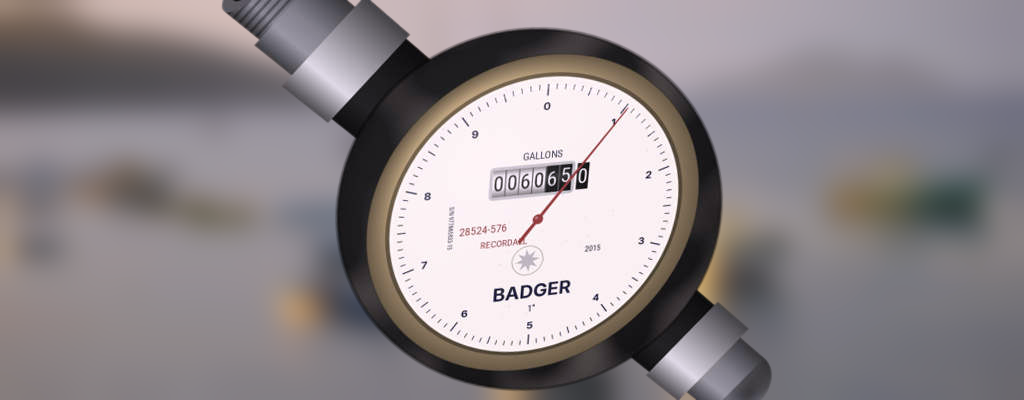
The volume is 60651.0
